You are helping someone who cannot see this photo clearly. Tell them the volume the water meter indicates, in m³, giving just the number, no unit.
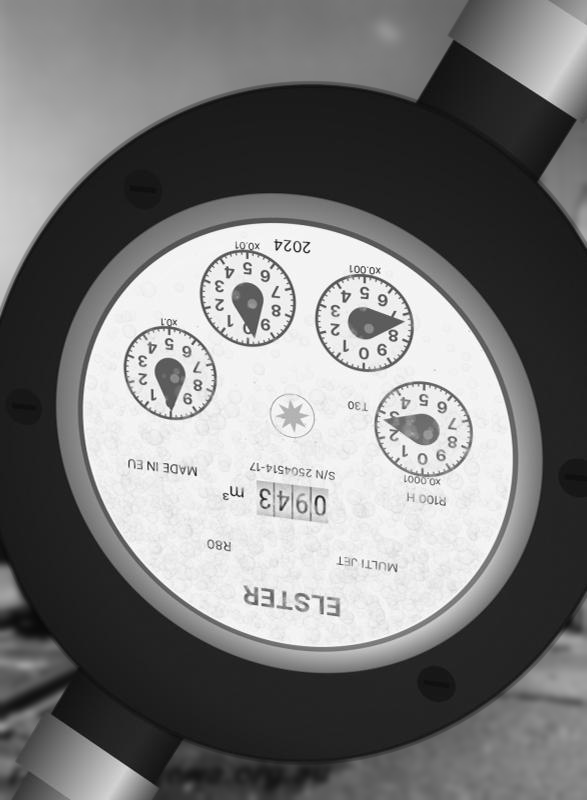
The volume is 942.9972
